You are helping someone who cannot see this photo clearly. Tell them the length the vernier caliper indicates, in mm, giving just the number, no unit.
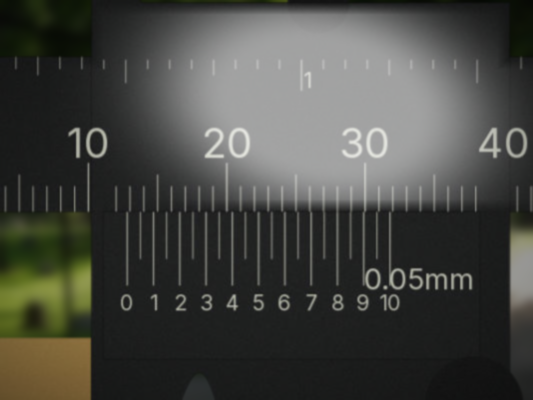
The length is 12.8
